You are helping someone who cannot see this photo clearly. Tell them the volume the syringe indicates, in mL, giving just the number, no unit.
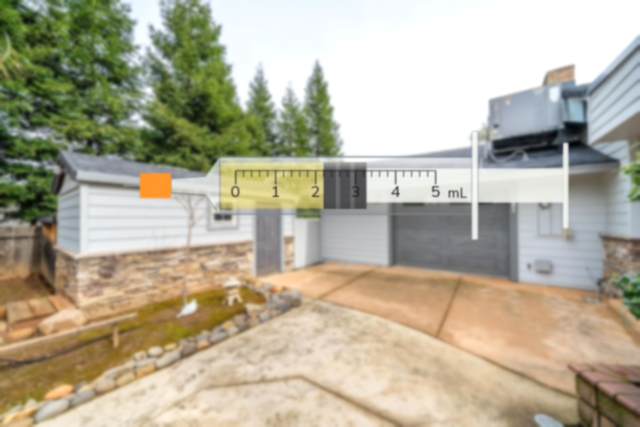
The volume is 2.2
